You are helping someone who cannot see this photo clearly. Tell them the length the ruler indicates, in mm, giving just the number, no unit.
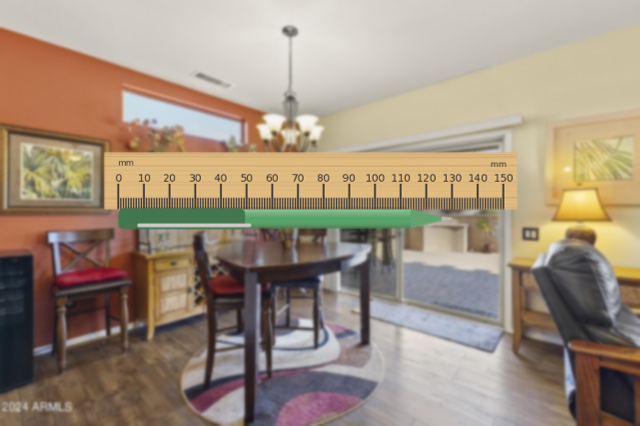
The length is 130
